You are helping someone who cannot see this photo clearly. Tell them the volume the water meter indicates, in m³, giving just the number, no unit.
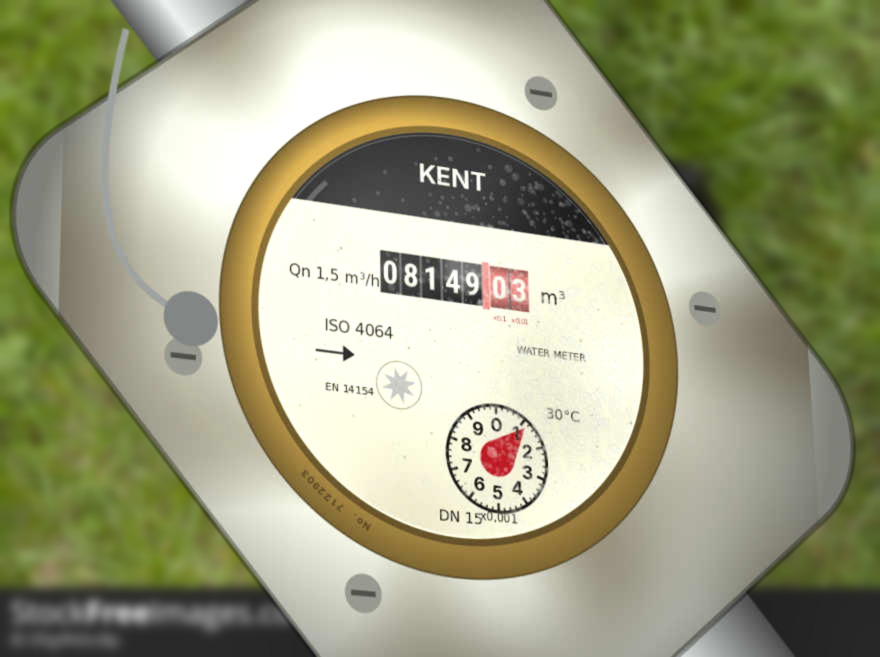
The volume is 8149.031
